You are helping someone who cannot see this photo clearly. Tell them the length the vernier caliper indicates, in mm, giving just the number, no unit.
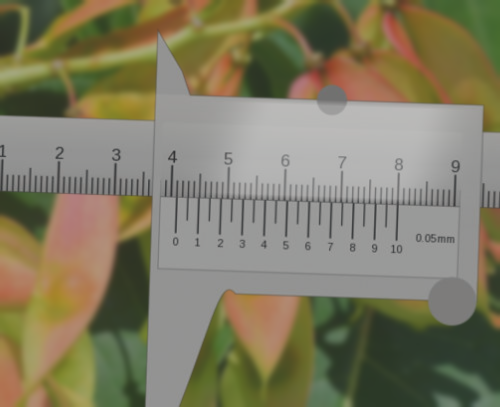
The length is 41.0
